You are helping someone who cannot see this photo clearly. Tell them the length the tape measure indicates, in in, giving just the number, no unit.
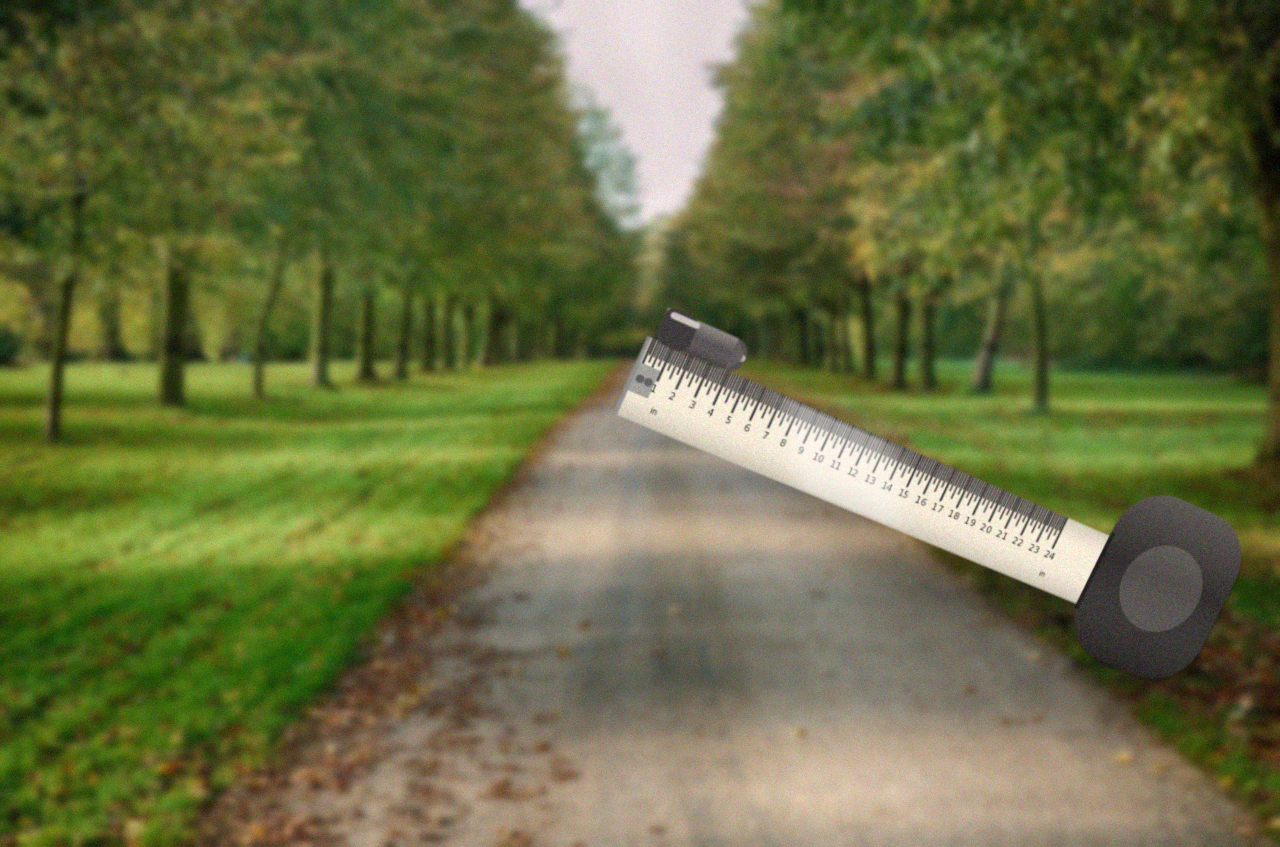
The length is 4.5
